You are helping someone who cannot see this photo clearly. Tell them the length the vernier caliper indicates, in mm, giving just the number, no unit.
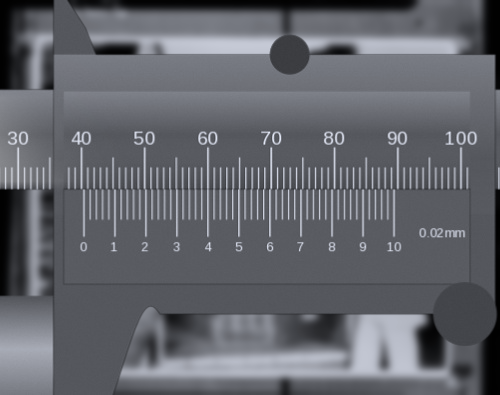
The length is 40.4
